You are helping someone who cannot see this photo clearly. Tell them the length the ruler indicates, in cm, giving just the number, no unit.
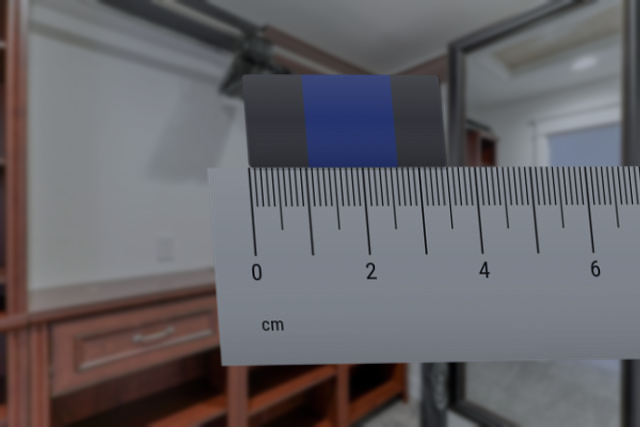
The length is 3.5
